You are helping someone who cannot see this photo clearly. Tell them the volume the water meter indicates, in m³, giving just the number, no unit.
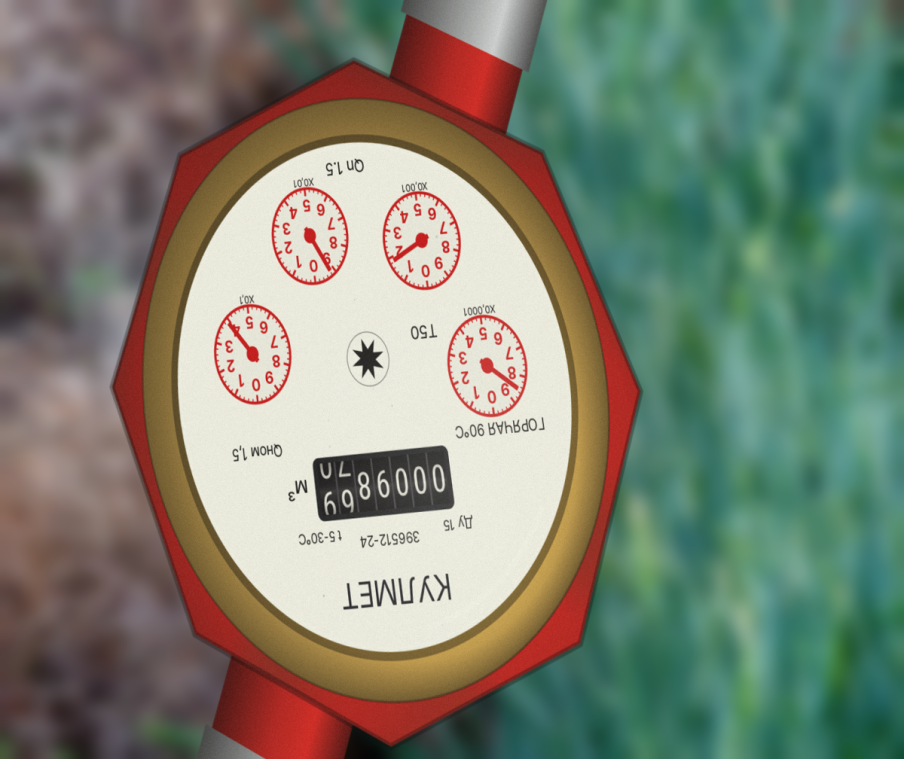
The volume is 9869.3918
